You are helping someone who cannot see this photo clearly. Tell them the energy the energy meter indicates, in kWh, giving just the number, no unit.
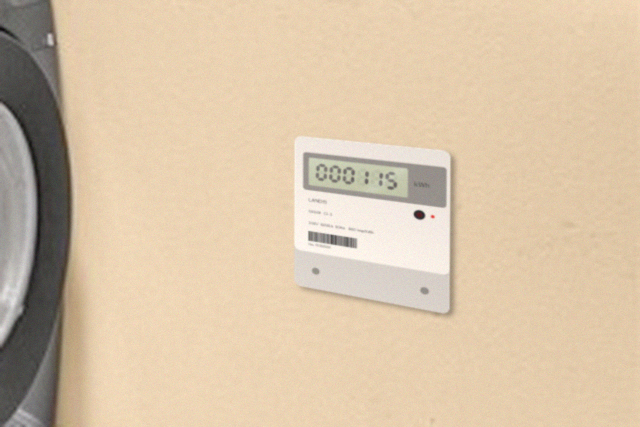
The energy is 115
